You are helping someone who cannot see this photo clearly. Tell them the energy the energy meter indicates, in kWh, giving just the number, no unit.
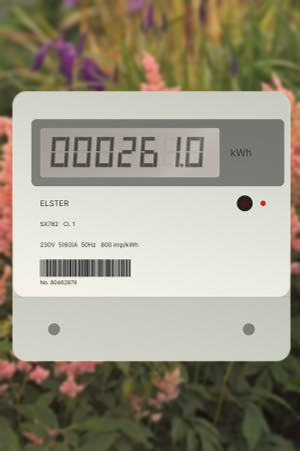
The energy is 261.0
